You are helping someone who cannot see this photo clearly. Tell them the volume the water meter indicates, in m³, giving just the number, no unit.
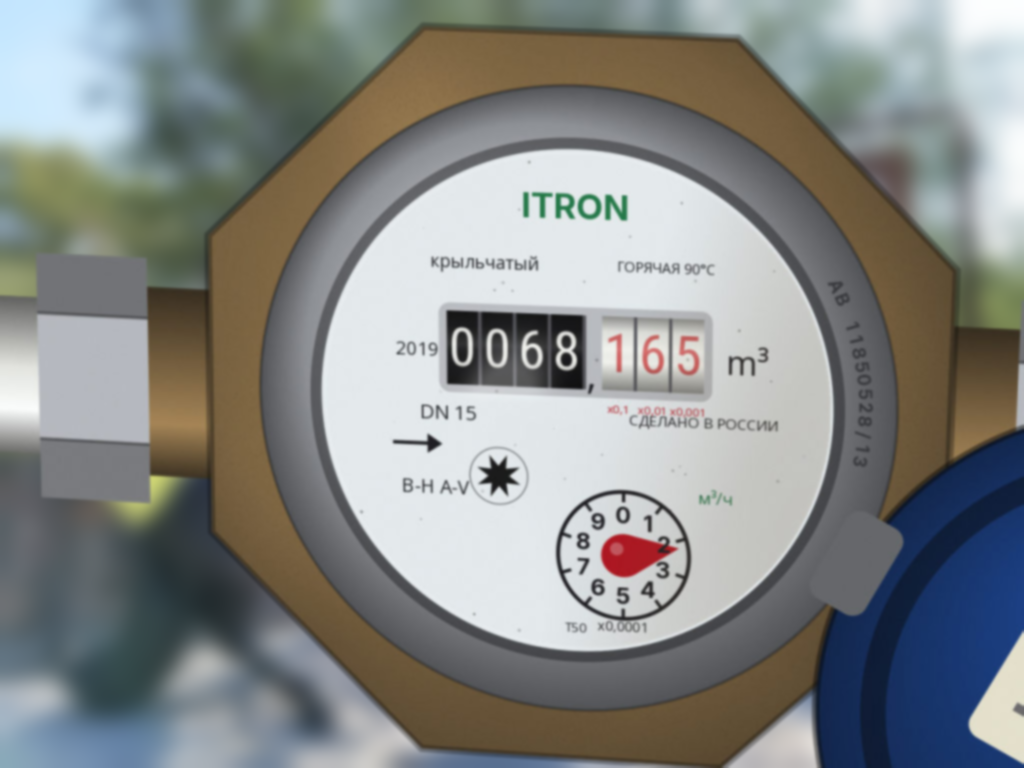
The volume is 68.1652
